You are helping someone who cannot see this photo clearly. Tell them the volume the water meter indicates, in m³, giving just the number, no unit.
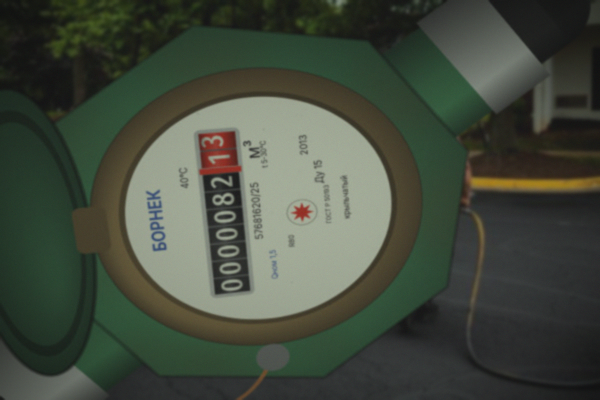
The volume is 82.13
